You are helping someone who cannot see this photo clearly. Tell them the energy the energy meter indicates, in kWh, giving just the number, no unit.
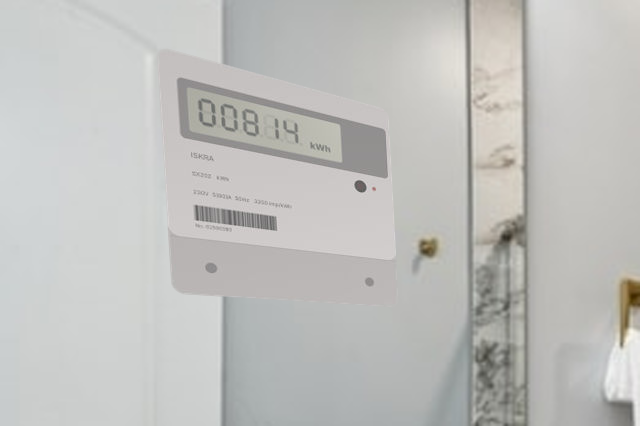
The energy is 814
